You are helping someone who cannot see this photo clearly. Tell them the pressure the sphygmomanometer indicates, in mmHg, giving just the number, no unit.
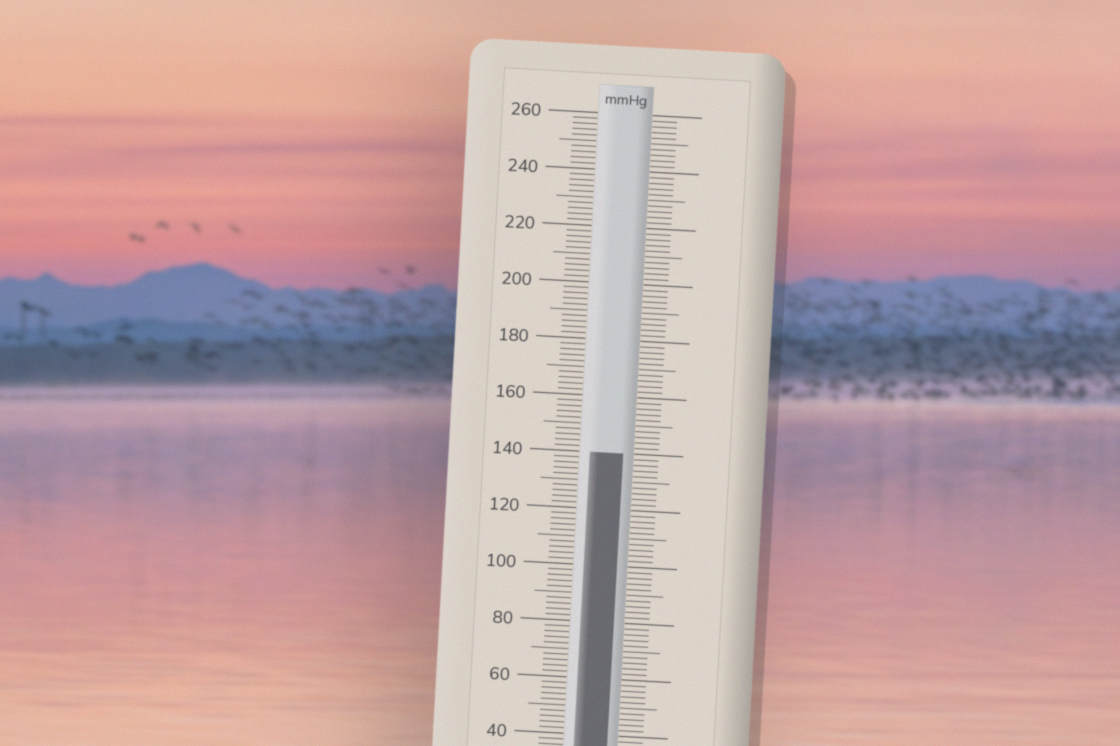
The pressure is 140
